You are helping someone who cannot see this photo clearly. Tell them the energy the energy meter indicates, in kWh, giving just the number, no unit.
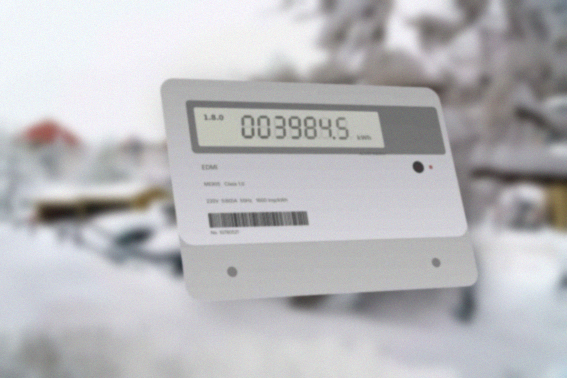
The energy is 3984.5
